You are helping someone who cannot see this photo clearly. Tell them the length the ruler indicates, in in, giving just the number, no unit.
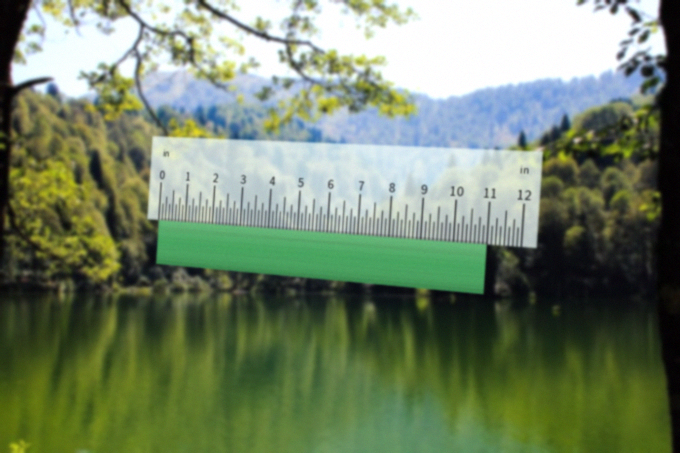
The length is 11
